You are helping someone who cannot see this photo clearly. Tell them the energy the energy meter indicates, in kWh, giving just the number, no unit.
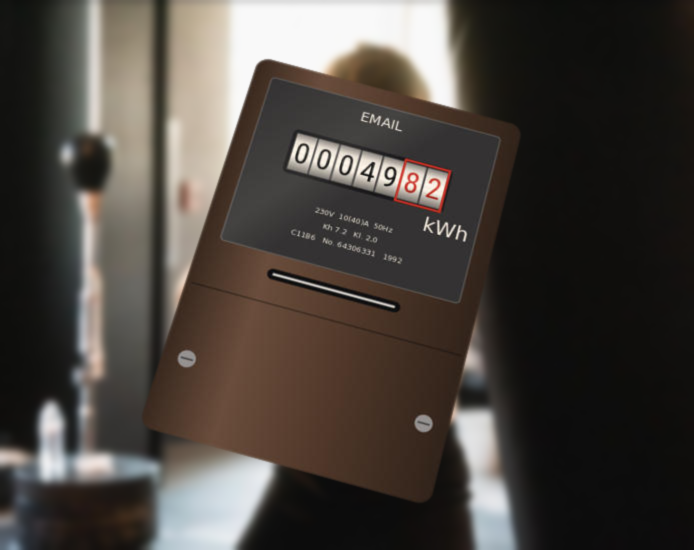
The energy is 49.82
